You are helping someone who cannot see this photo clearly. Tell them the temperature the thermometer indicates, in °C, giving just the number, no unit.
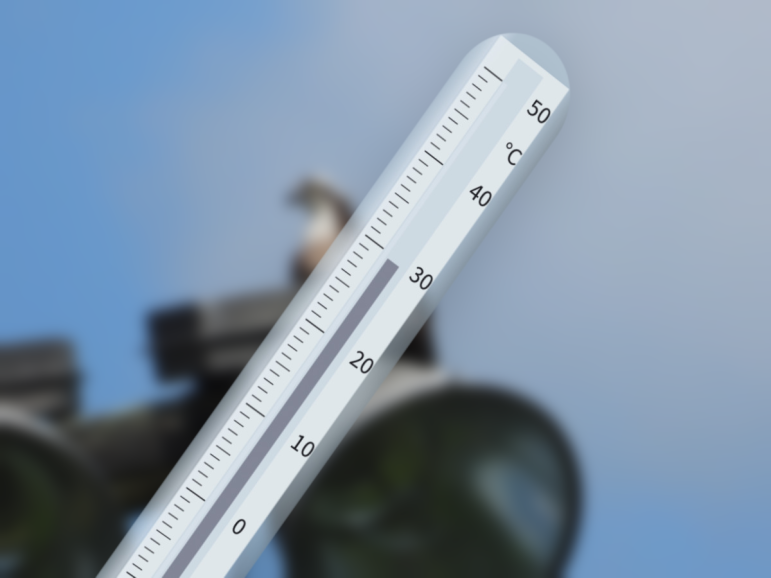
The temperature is 29.5
